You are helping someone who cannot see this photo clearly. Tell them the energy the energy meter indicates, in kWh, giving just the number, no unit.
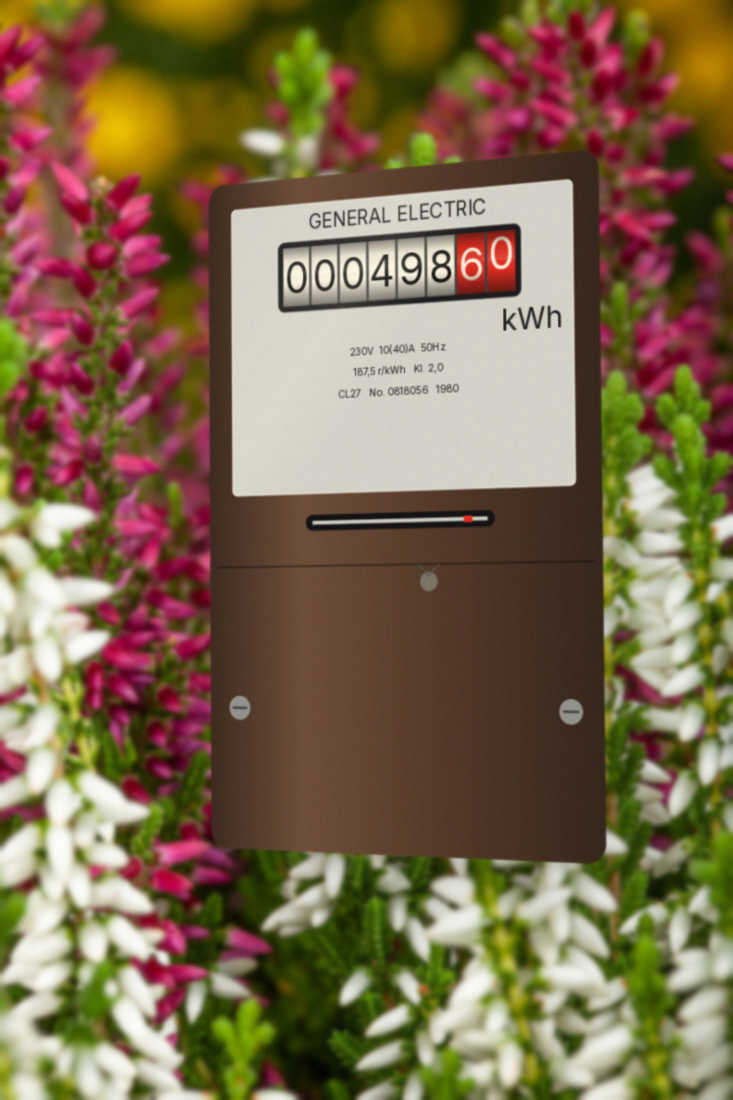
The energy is 498.60
